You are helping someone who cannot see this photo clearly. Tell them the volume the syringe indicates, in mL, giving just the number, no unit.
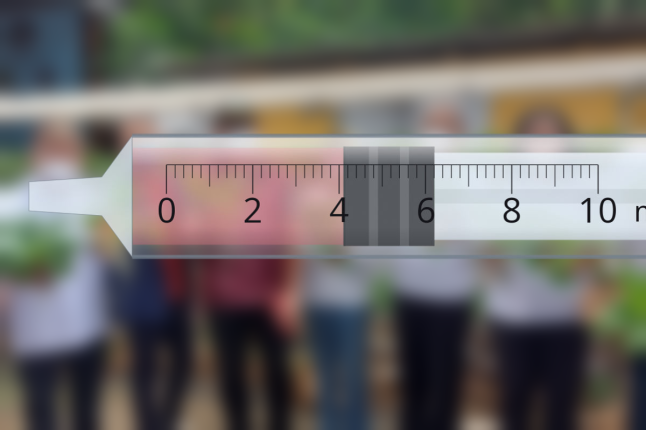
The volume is 4.1
